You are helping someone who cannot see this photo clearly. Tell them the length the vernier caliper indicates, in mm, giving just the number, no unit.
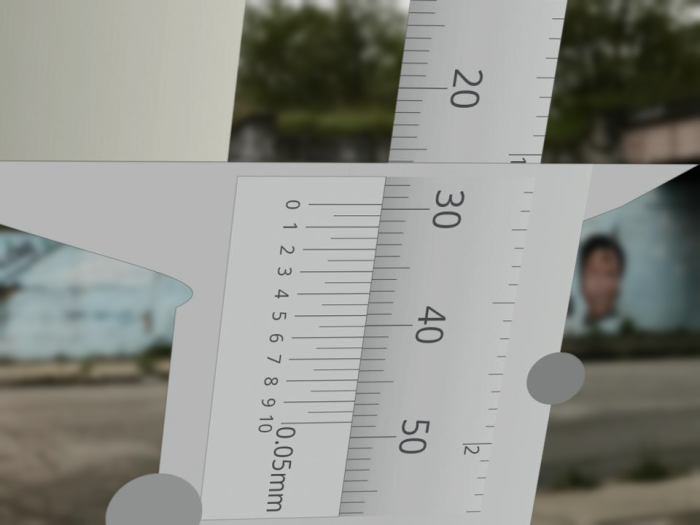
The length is 29.6
